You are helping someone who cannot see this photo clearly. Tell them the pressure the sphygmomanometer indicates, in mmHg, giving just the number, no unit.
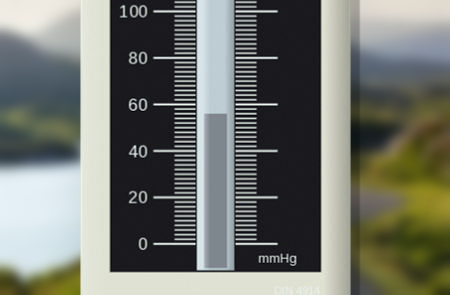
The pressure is 56
